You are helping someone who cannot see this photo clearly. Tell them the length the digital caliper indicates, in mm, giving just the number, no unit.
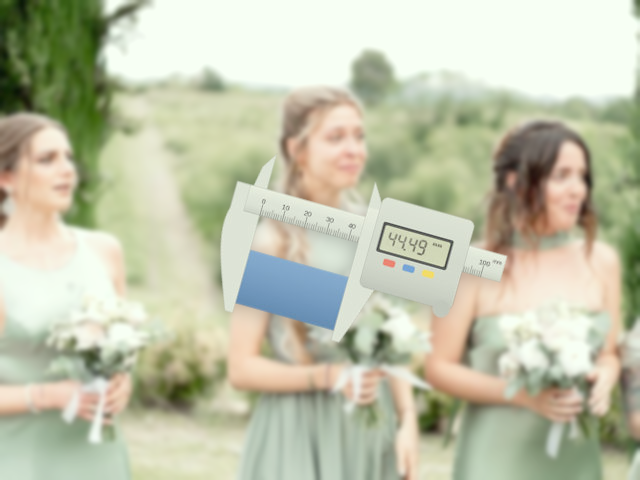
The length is 44.49
